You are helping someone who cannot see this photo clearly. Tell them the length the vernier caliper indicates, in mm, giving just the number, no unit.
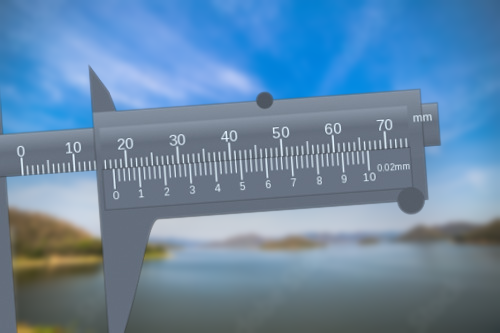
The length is 17.5
